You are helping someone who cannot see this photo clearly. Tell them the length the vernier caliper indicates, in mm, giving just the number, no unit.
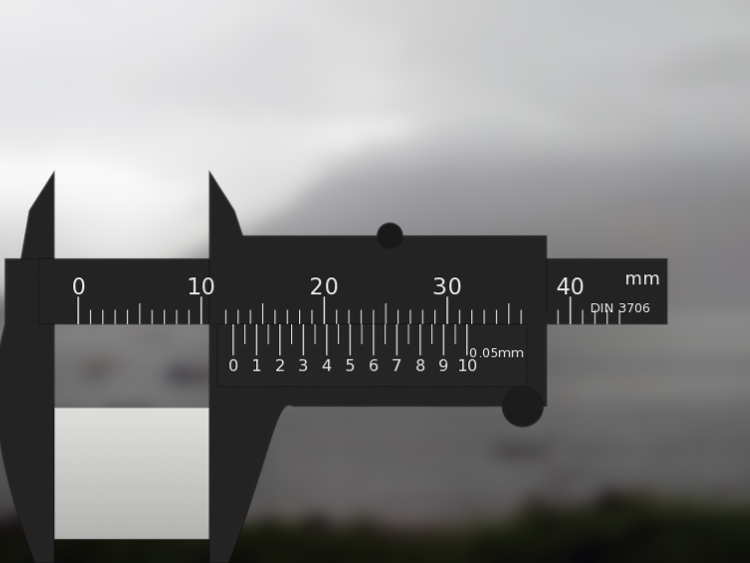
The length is 12.6
